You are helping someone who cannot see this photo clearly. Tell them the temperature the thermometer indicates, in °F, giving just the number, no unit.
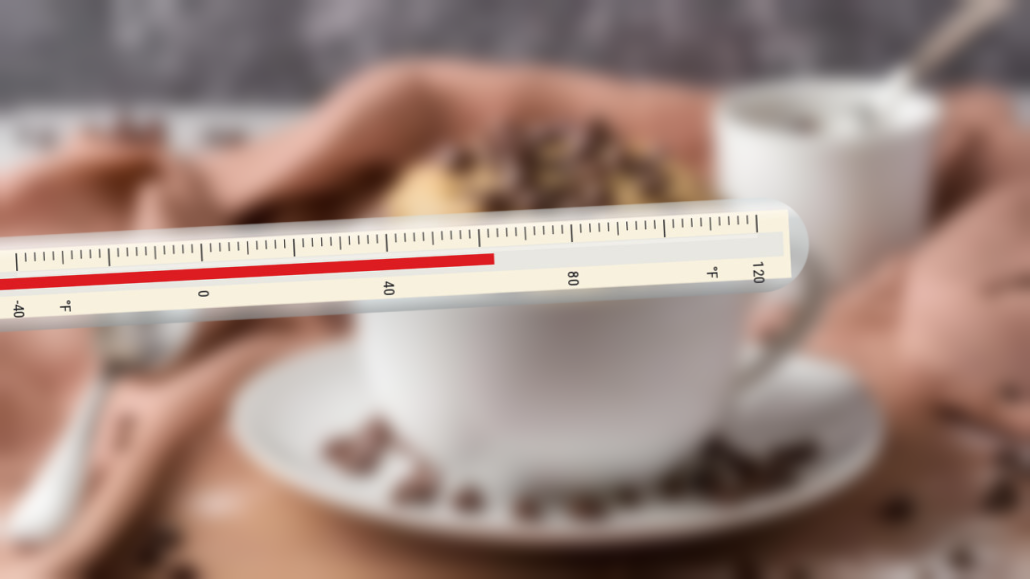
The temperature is 63
